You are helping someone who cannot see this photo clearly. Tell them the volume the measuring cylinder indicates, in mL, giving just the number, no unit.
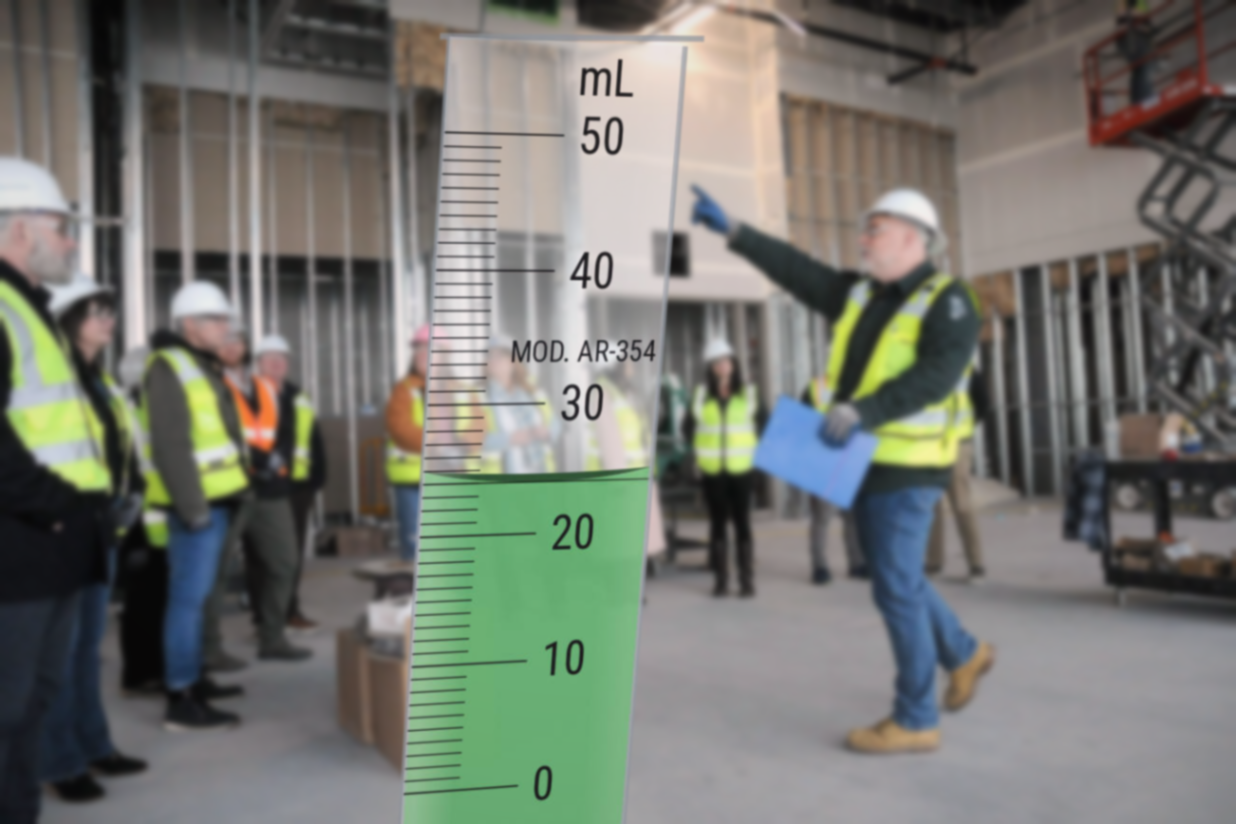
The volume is 24
